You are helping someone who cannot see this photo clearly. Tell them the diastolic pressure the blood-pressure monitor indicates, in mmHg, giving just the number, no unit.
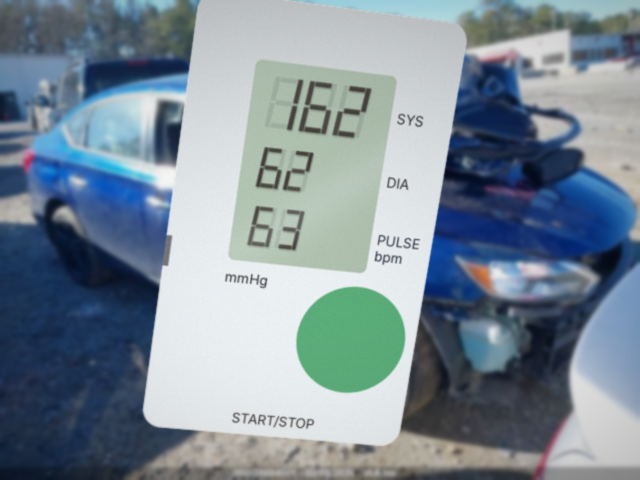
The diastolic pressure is 62
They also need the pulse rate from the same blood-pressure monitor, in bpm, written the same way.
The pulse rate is 63
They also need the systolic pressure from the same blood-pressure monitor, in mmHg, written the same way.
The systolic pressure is 162
